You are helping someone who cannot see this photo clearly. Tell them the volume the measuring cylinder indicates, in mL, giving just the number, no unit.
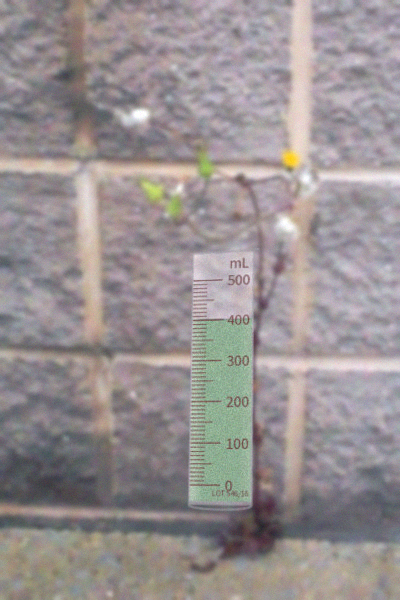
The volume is 400
